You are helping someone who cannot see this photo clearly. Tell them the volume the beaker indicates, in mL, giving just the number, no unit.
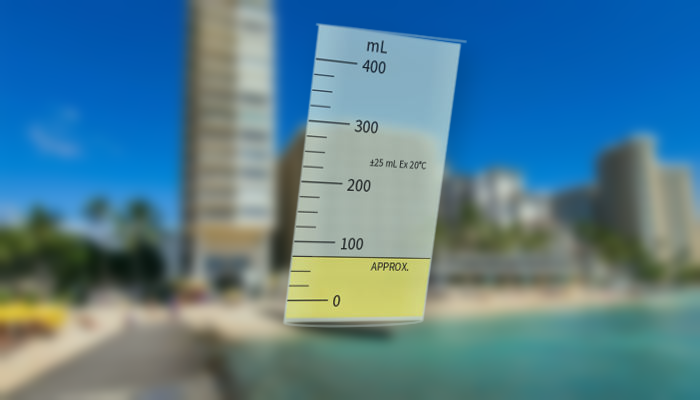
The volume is 75
